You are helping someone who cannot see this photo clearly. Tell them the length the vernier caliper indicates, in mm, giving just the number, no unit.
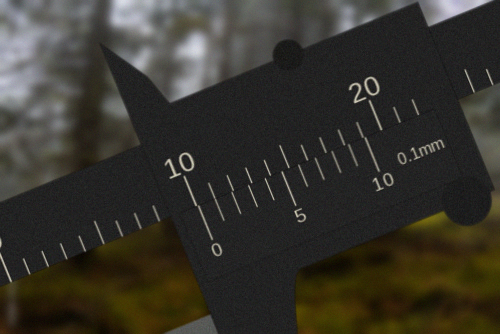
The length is 10.1
